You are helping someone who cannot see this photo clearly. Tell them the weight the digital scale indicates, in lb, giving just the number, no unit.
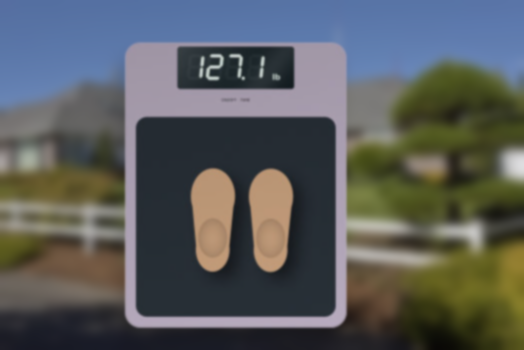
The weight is 127.1
